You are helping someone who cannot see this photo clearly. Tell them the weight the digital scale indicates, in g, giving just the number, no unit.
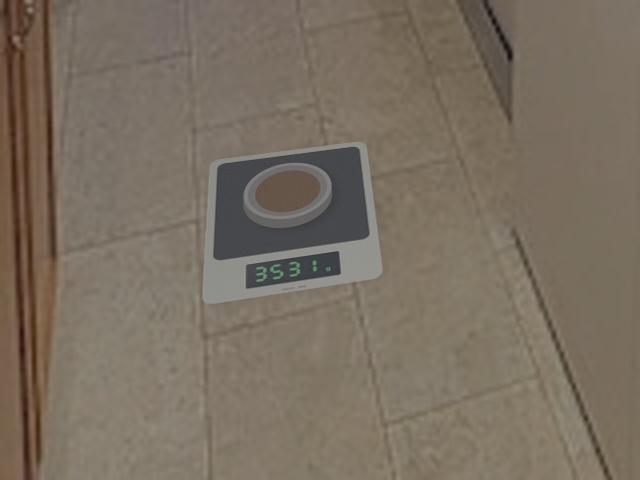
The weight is 3531
